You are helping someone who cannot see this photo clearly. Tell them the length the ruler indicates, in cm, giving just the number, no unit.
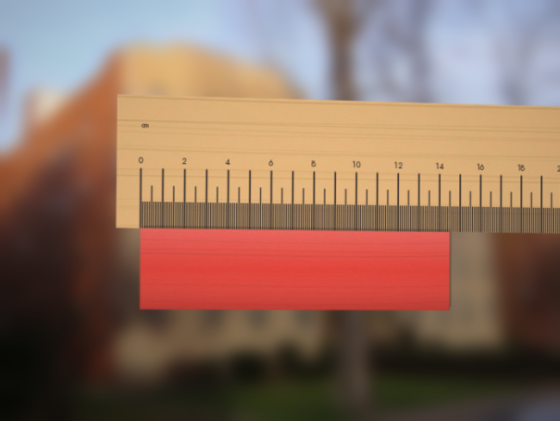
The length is 14.5
